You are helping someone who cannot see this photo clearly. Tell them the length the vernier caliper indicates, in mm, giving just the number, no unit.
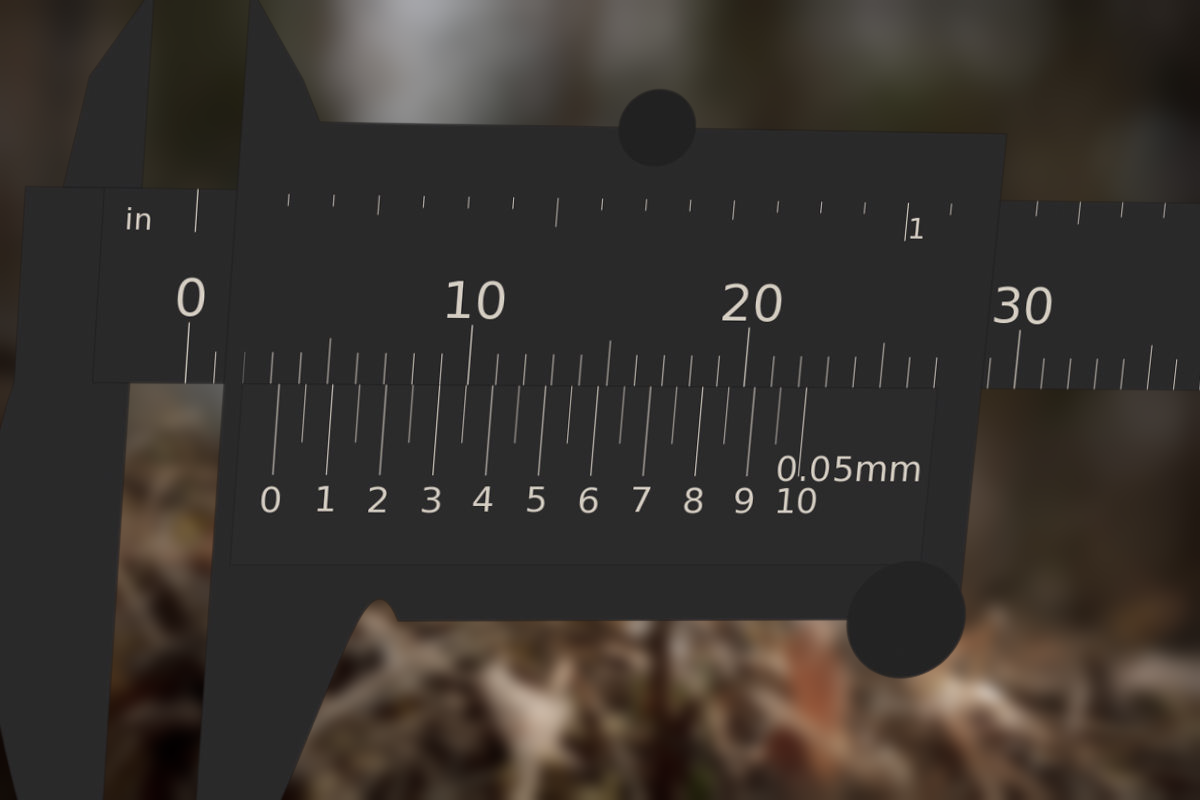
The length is 3.30
